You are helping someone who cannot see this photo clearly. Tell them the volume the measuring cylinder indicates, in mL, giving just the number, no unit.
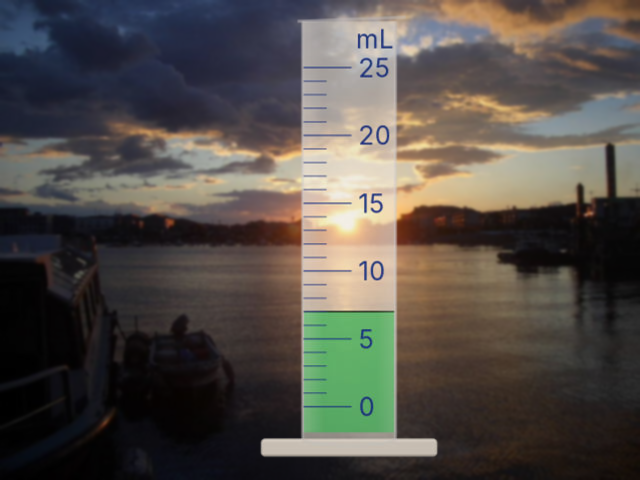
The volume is 7
